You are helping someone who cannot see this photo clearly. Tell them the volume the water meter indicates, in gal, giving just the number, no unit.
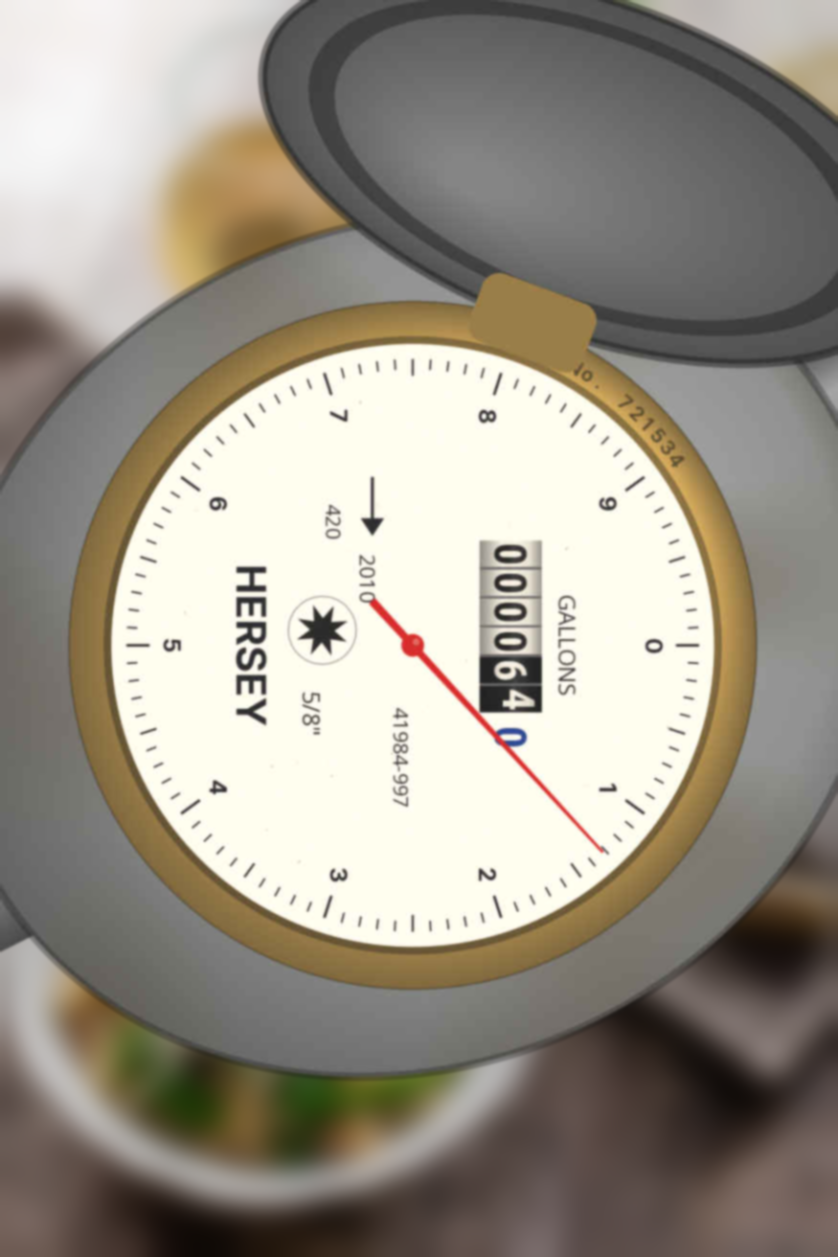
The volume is 641.3
